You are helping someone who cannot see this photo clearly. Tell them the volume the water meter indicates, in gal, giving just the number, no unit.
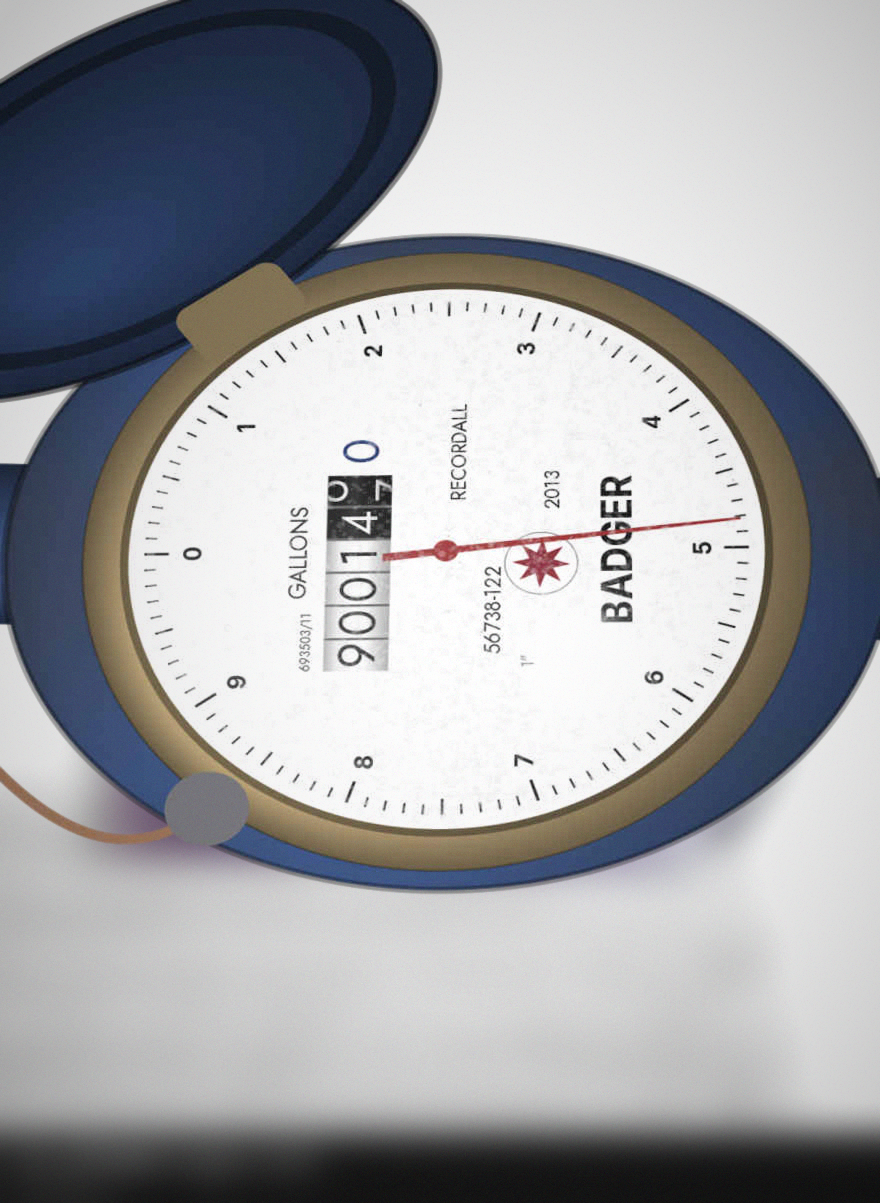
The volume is 9001464.8
